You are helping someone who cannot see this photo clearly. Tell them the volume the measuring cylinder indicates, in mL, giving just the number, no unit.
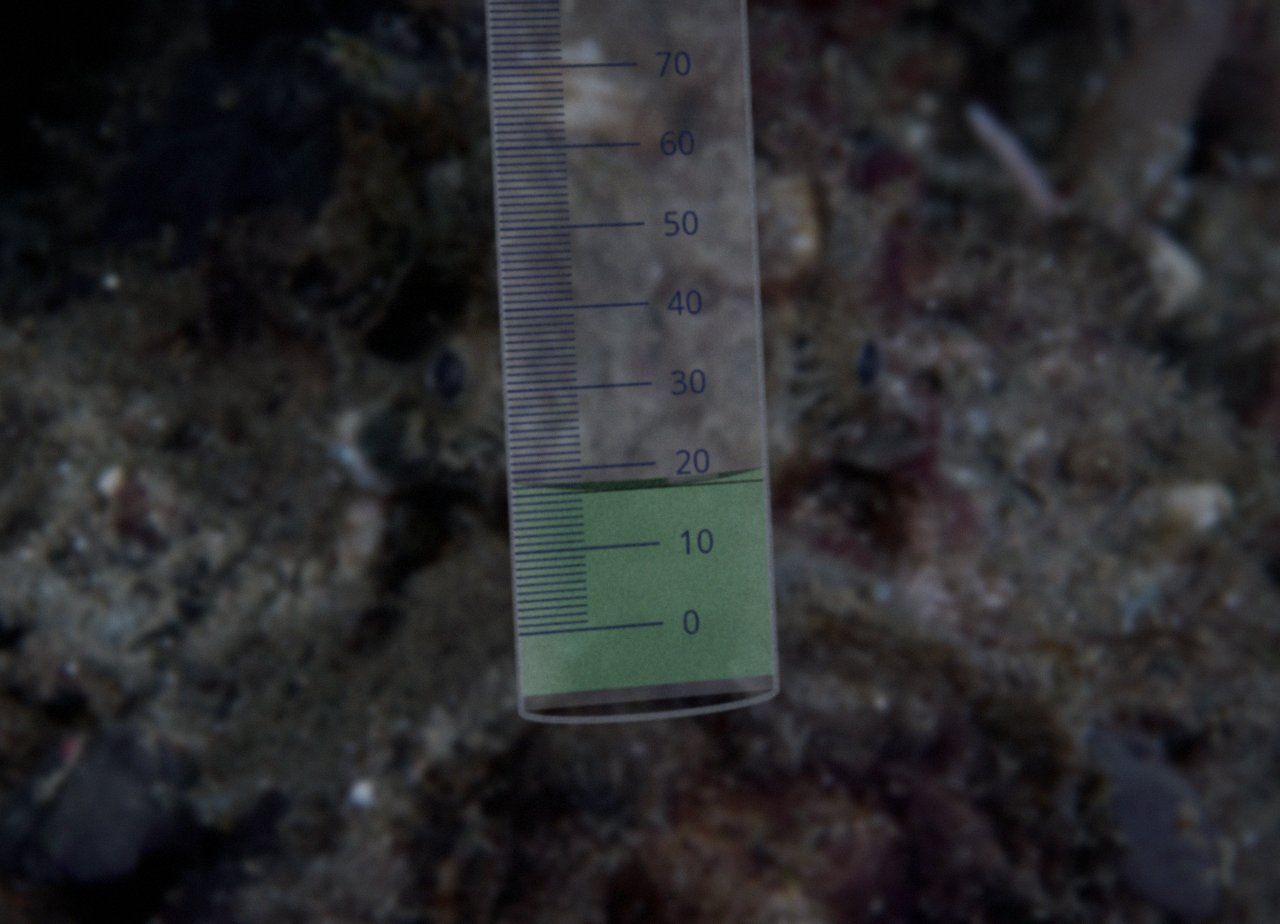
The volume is 17
